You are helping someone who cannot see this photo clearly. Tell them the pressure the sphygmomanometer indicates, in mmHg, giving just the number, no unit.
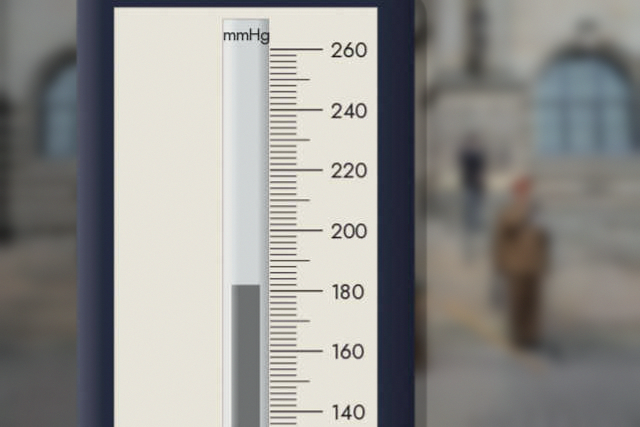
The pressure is 182
